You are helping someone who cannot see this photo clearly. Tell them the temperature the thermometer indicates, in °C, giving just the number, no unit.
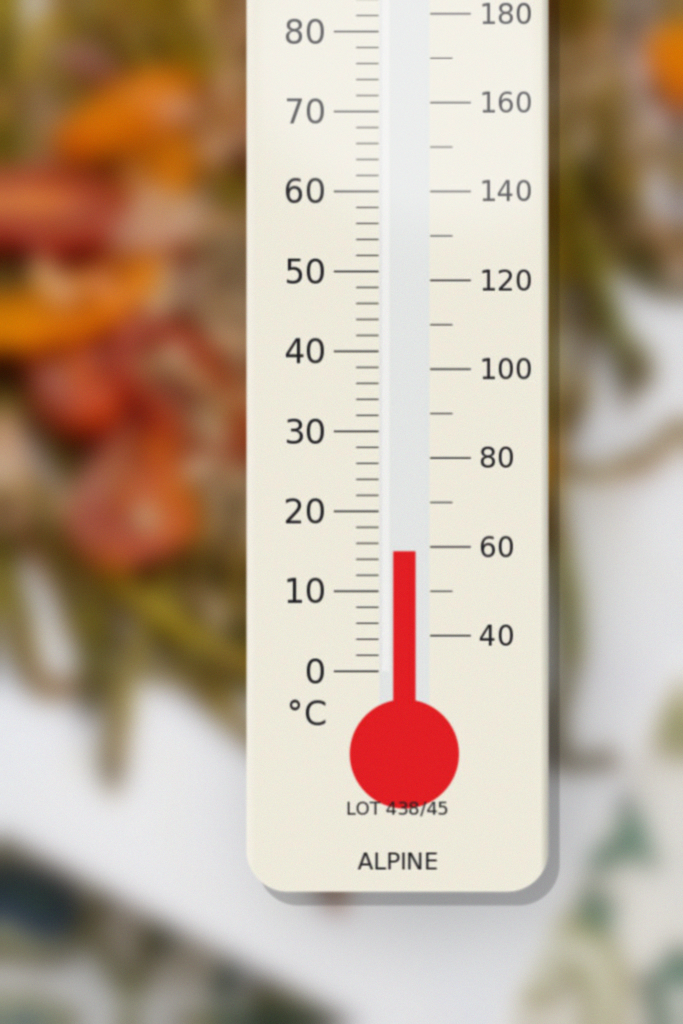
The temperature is 15
